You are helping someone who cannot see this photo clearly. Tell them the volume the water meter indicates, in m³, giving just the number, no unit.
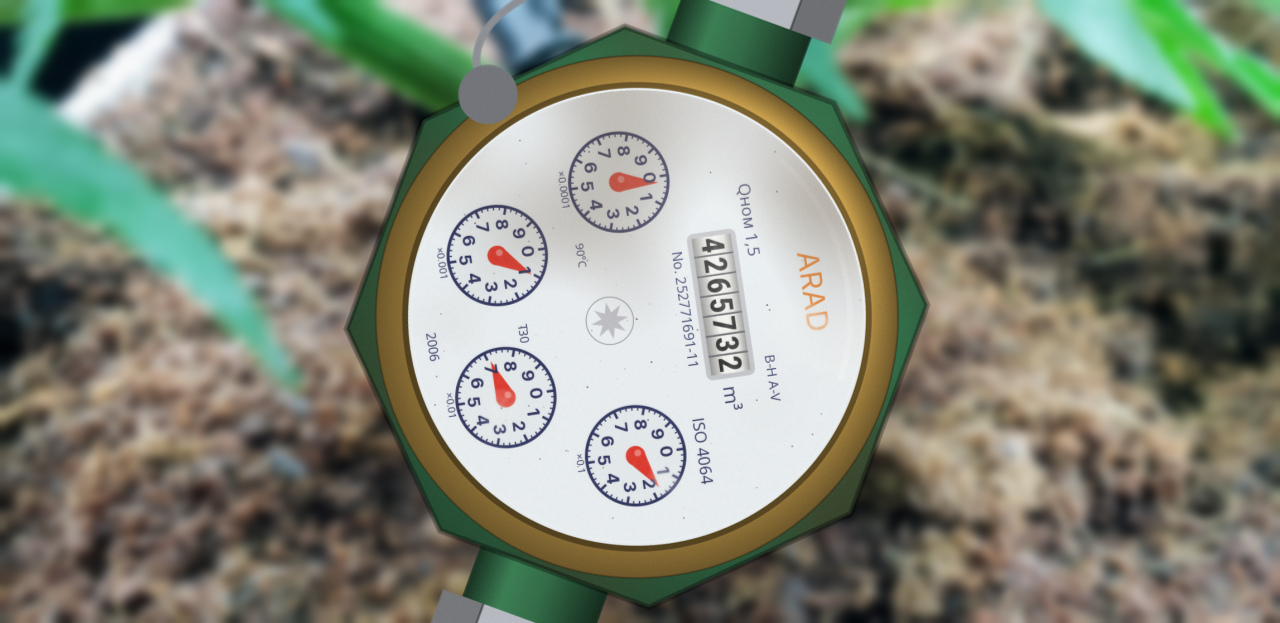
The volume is 4265732.1710
